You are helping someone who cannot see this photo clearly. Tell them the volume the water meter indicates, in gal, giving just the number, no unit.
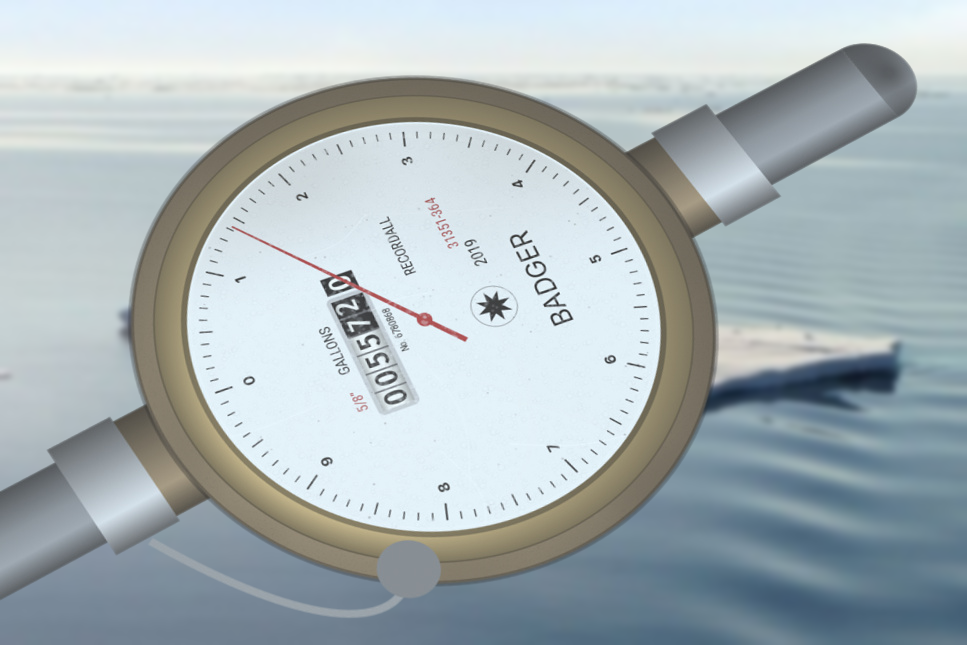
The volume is 55721.4
